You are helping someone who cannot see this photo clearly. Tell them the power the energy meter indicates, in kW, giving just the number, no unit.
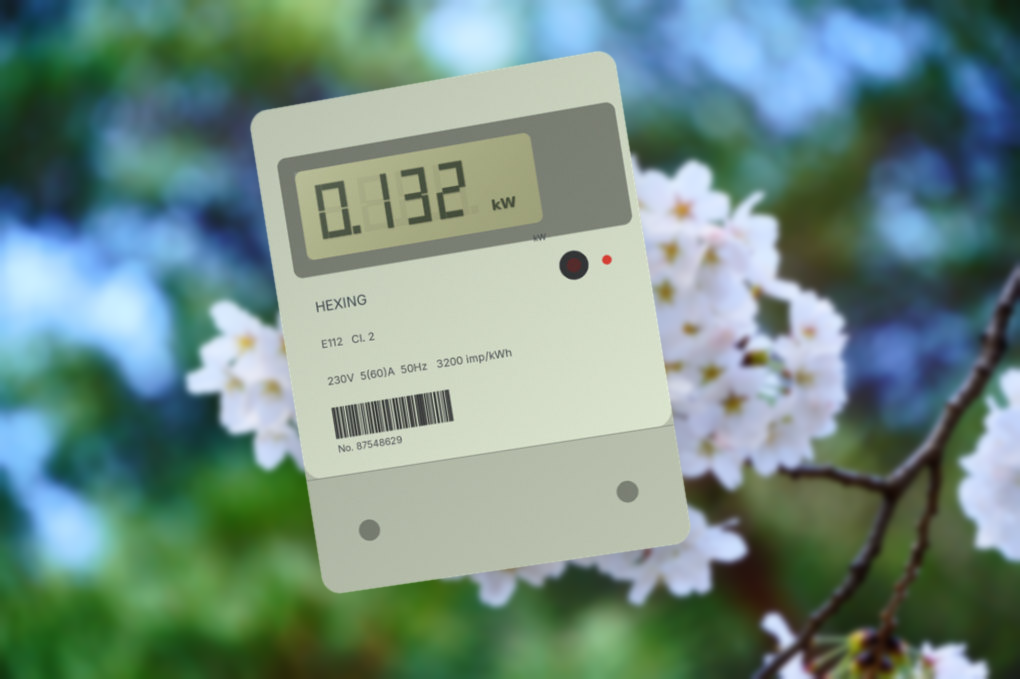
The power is 0.132
